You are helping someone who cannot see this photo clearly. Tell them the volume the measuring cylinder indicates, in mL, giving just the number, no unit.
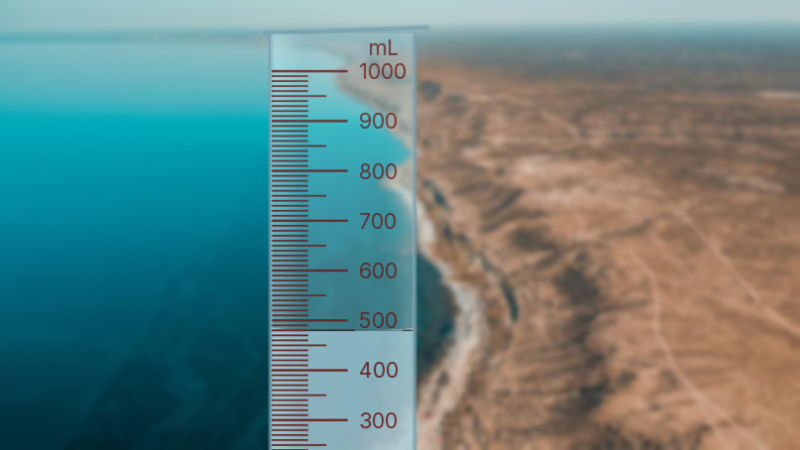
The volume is 480
